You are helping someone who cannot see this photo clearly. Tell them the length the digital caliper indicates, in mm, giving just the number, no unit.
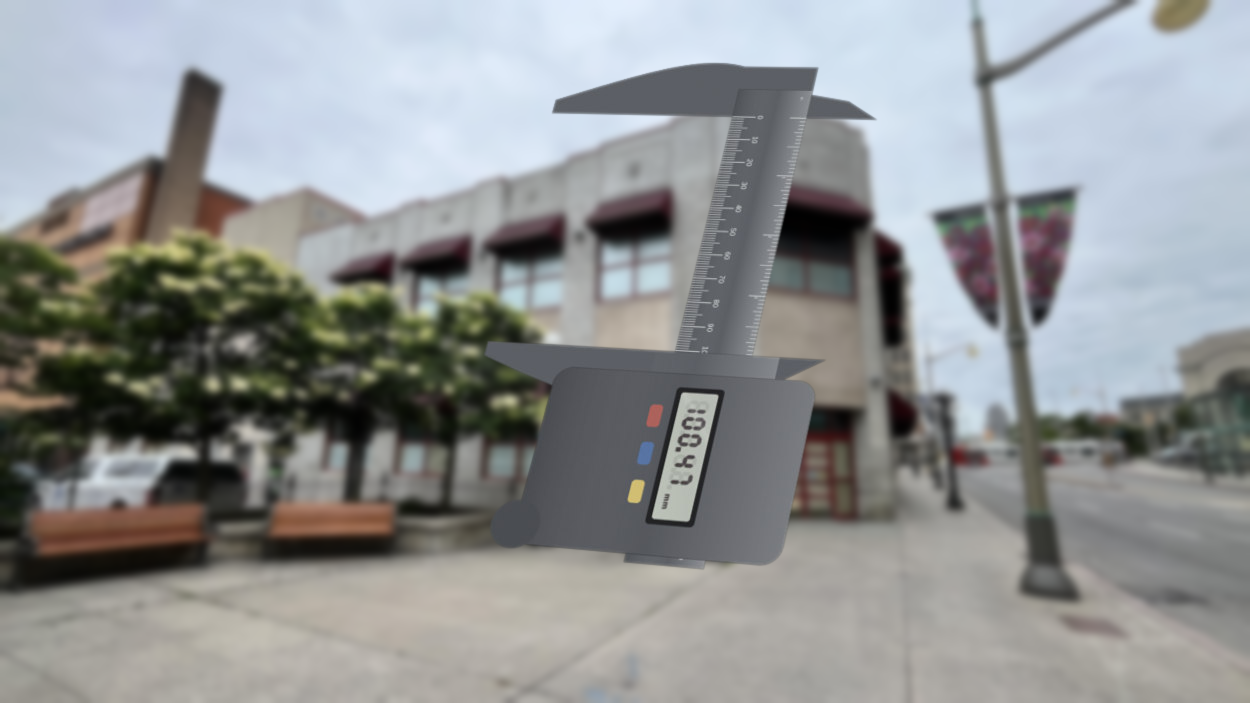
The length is 100.47
